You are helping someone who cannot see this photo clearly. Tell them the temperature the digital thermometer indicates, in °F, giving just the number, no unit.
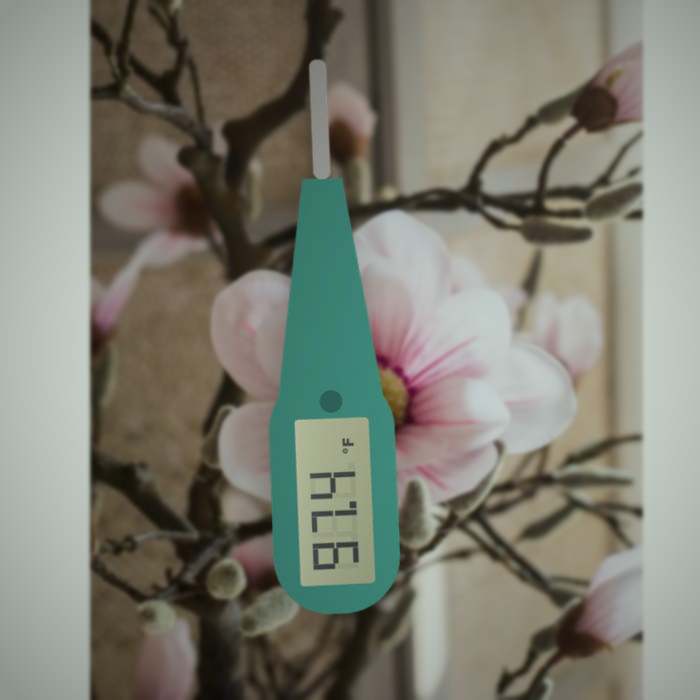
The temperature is 97.4
